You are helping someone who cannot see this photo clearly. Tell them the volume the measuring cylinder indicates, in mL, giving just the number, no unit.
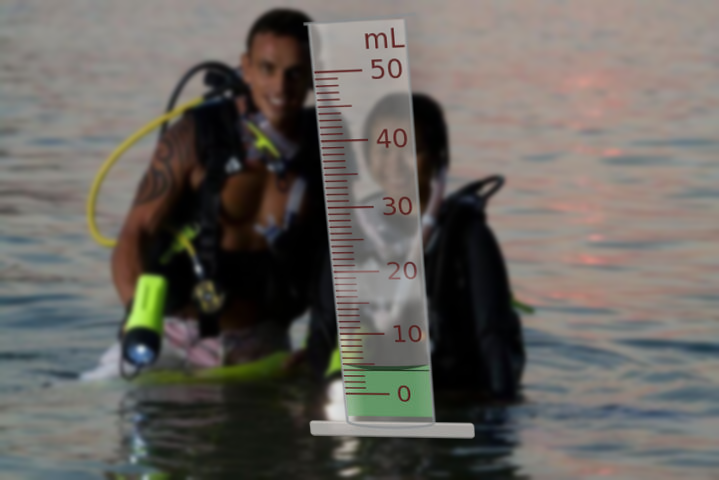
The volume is 4
